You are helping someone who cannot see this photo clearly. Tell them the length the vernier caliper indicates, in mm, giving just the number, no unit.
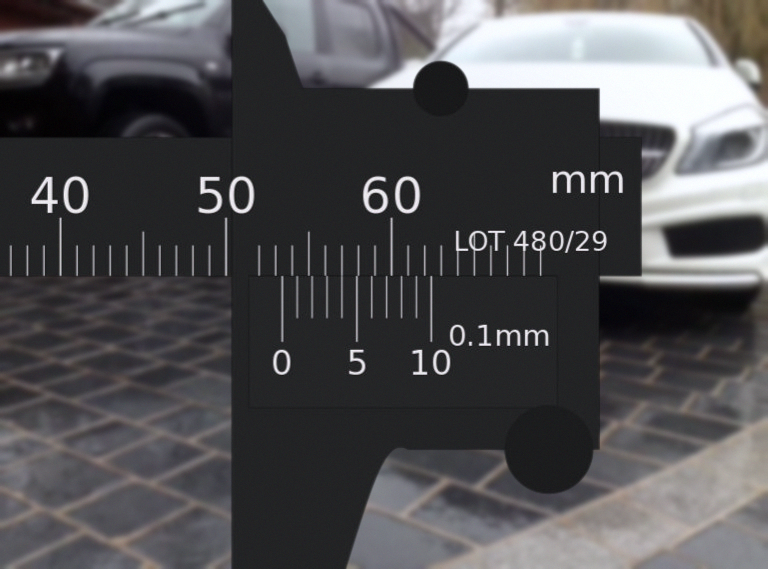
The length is 53.4
